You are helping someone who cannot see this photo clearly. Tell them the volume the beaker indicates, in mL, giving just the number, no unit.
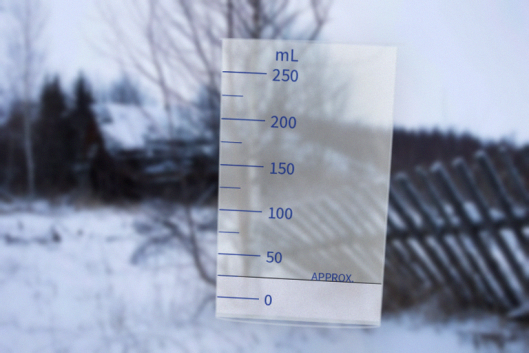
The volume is 25
